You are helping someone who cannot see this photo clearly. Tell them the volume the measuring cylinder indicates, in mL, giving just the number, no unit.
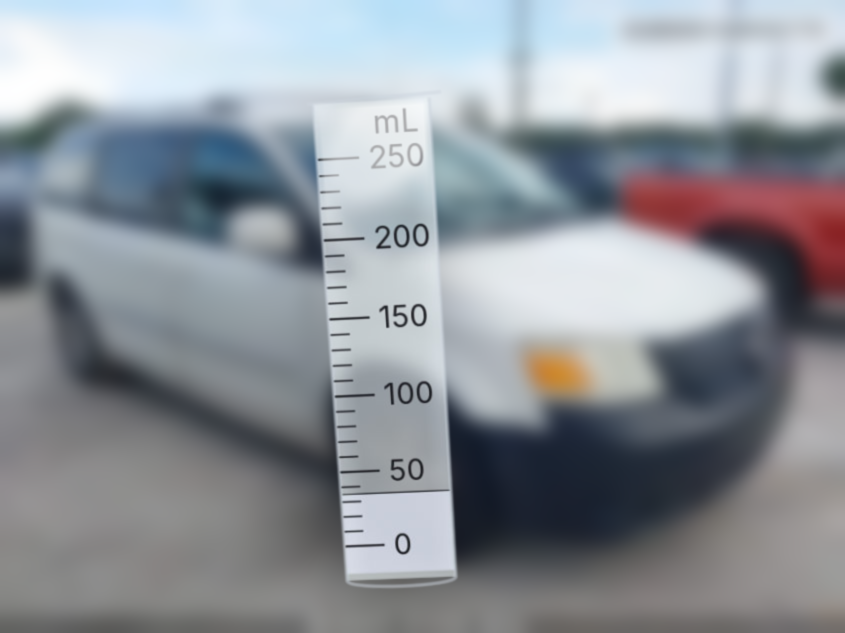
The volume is 35
